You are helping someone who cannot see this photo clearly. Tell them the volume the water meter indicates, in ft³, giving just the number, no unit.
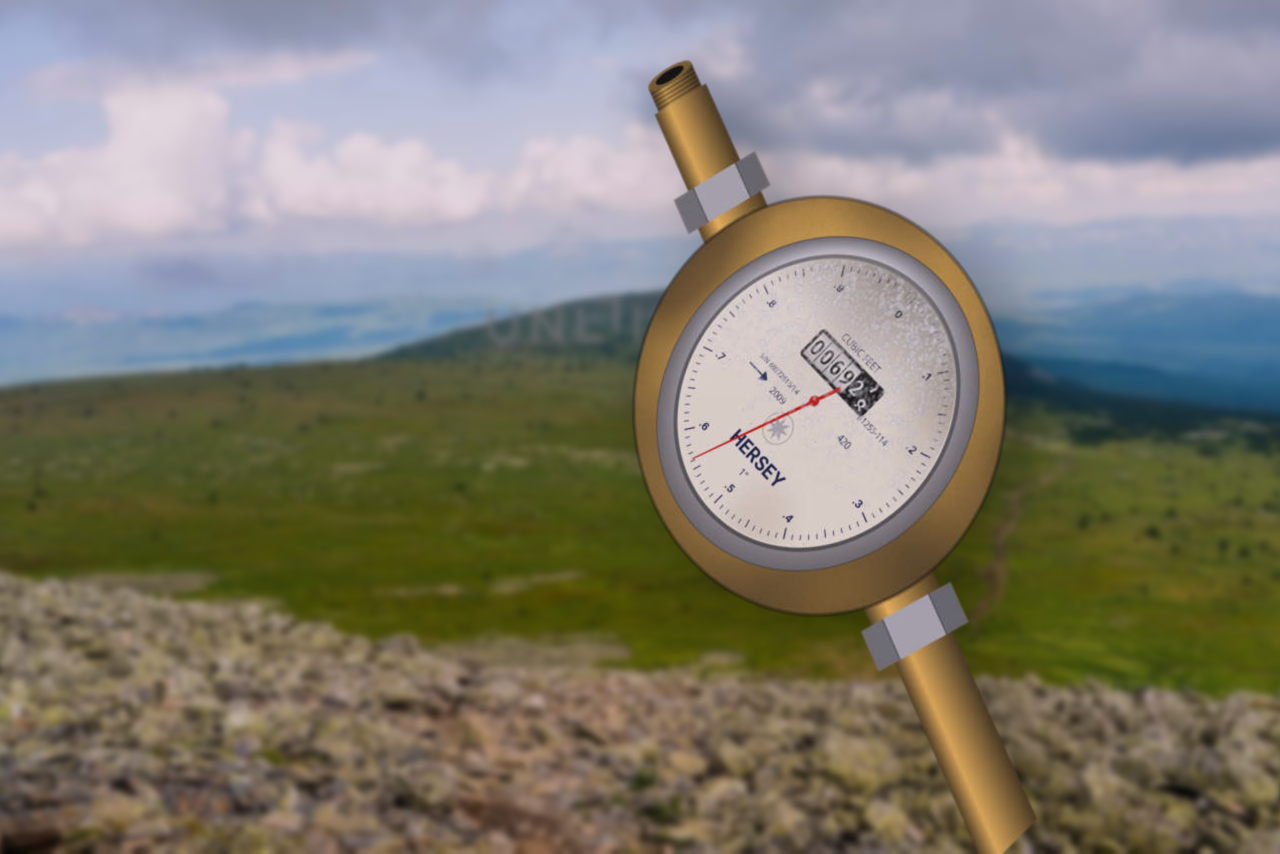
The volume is 6927.56
